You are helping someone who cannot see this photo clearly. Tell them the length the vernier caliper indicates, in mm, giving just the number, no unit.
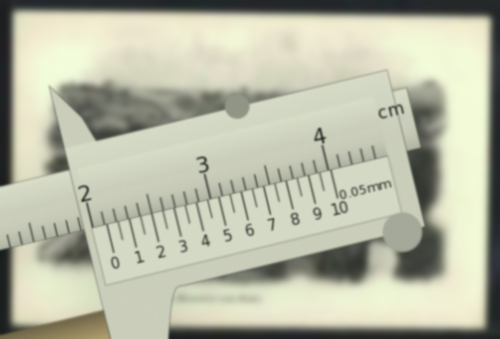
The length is 21.2
